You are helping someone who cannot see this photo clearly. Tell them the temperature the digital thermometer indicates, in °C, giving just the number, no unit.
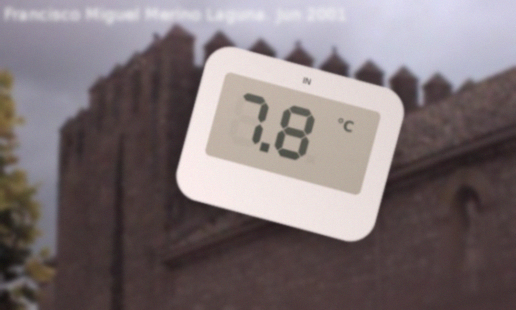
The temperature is 7.8
